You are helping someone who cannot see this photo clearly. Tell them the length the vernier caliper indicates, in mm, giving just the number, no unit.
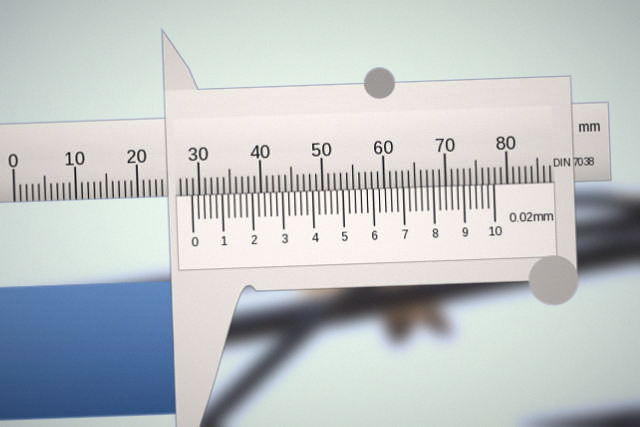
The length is 28.8
